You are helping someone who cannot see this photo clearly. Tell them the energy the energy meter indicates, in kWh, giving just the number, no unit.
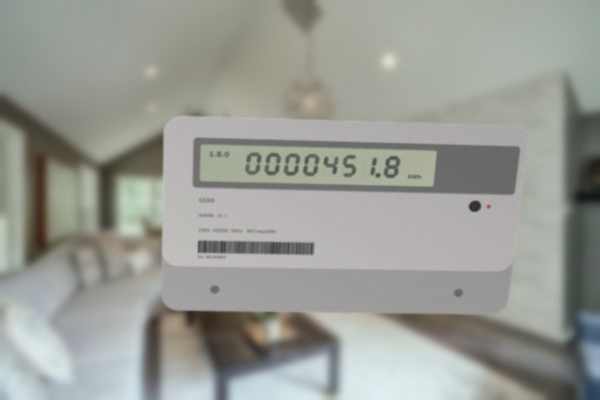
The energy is 451.8
